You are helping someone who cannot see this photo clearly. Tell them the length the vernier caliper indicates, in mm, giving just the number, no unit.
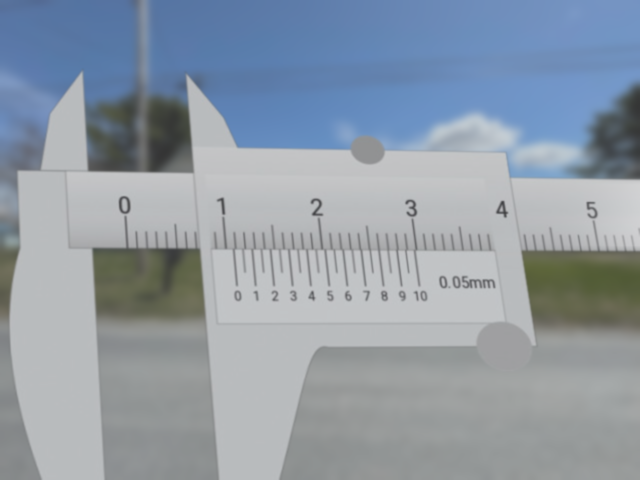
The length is 10.8
